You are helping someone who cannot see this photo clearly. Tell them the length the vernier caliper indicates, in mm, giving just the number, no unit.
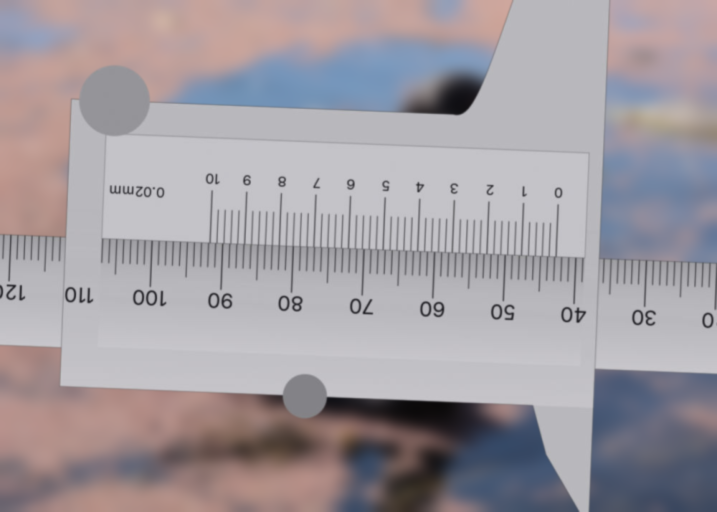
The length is 42.8
